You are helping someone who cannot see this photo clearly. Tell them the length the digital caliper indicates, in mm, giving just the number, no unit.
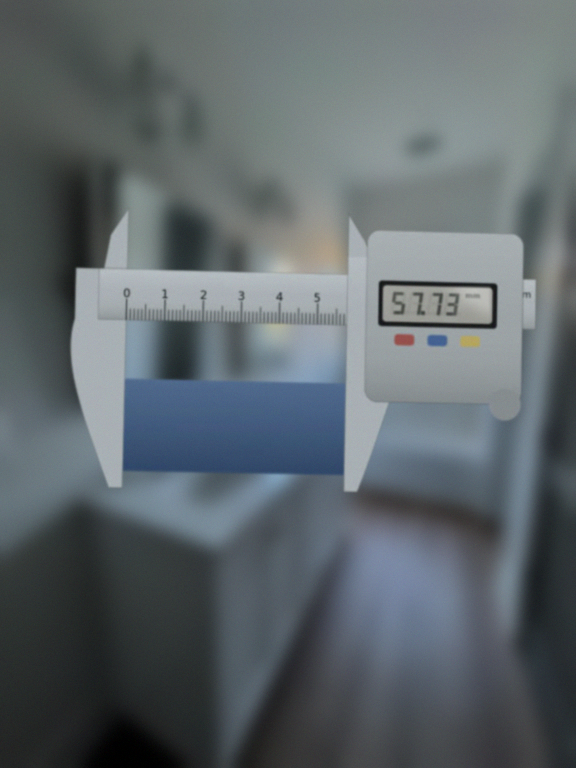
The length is 57.73
